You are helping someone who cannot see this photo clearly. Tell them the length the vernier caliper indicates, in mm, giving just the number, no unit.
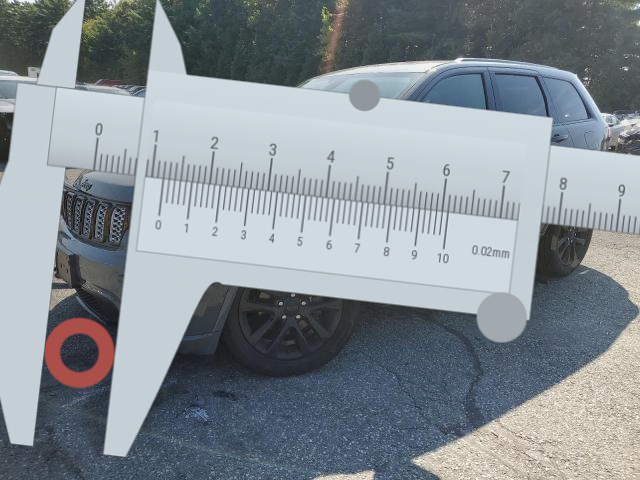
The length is 12.0
